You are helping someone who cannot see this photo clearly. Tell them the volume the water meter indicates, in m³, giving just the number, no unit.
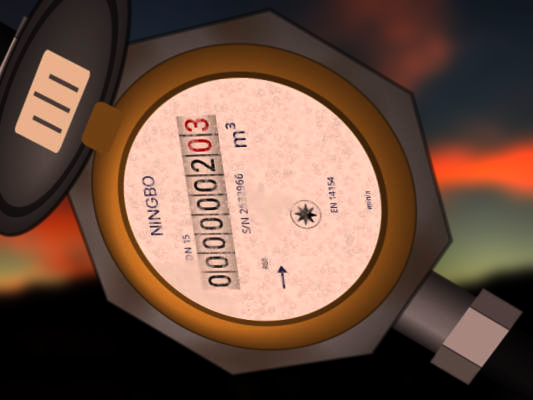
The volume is 2.03
